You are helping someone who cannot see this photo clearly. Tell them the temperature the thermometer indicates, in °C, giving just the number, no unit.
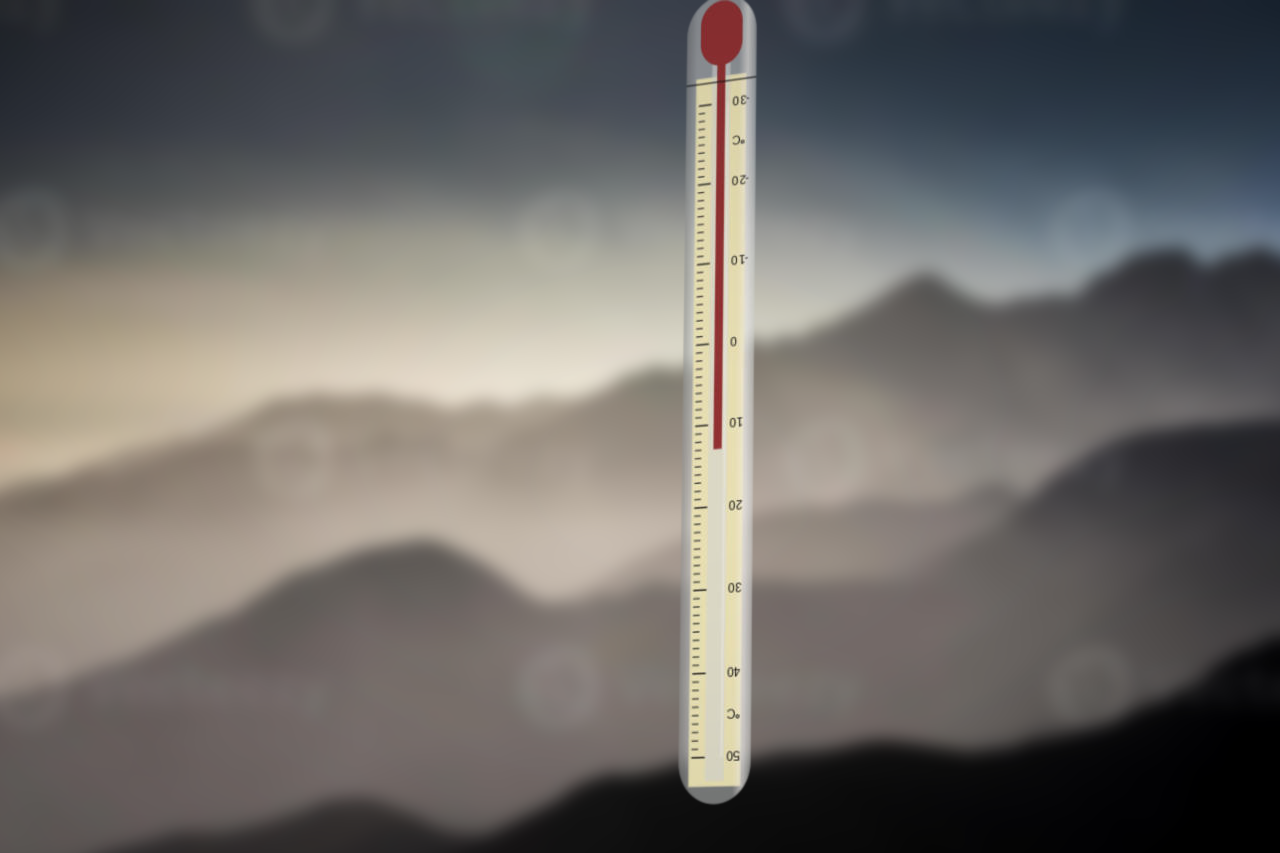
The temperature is 13
